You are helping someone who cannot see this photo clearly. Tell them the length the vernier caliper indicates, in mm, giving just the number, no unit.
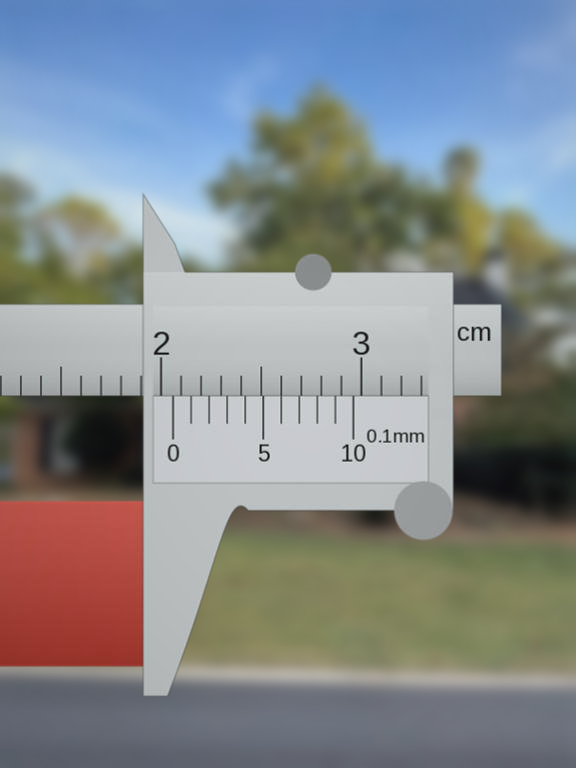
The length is 20.6
